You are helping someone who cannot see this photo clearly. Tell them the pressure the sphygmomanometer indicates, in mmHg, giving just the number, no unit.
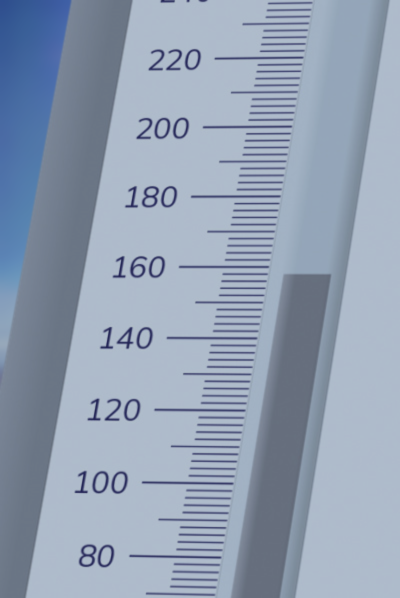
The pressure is 158
